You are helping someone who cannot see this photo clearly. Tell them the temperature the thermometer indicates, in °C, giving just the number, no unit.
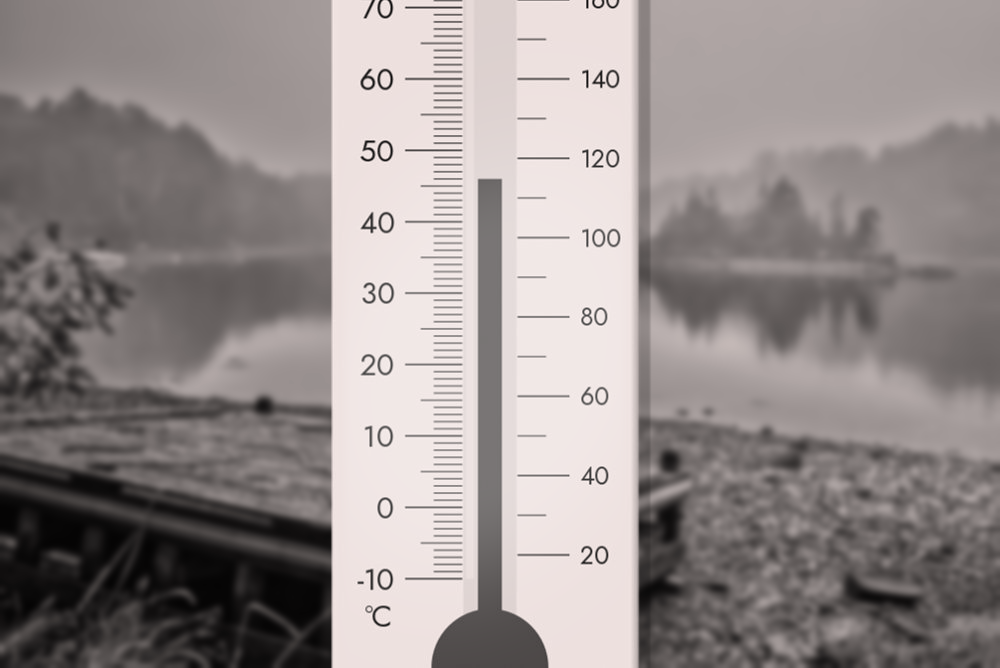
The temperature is 46
